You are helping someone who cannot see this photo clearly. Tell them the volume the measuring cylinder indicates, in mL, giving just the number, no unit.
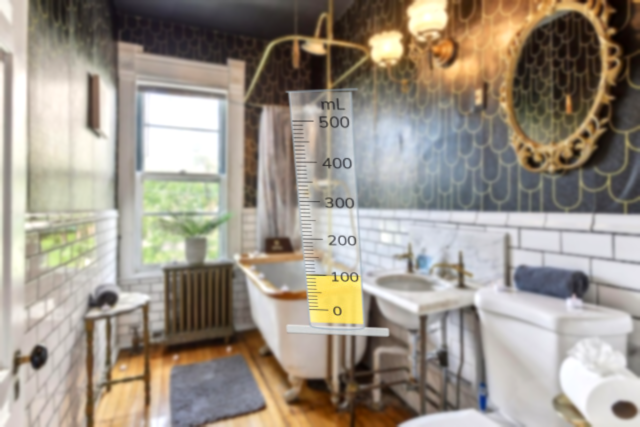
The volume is 100
